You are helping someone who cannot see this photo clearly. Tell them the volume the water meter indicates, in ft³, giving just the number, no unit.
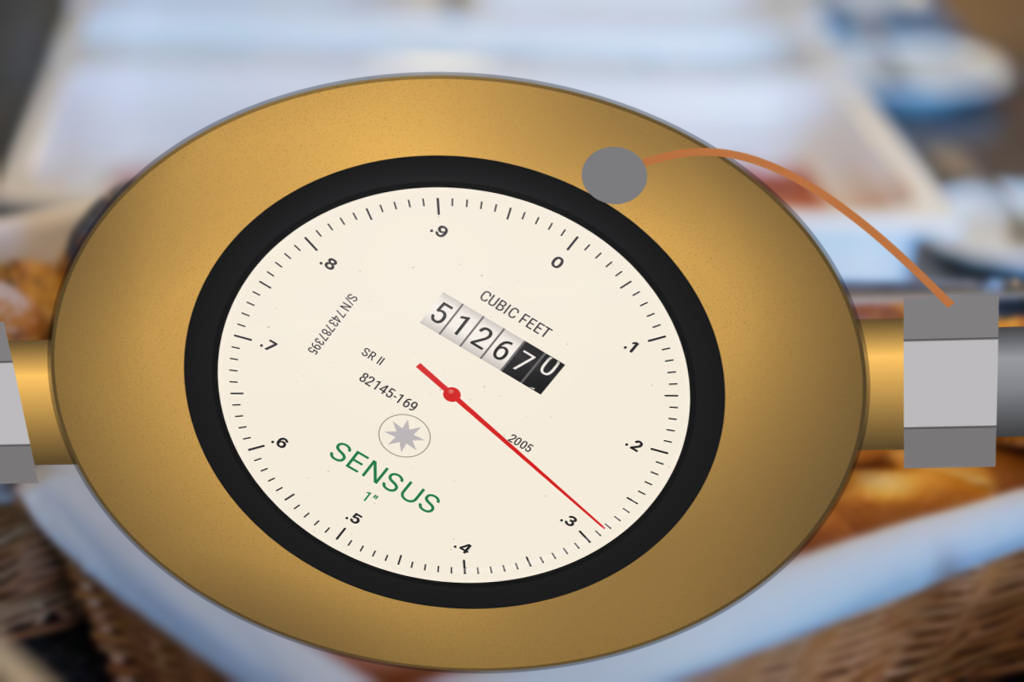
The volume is 512670.28
